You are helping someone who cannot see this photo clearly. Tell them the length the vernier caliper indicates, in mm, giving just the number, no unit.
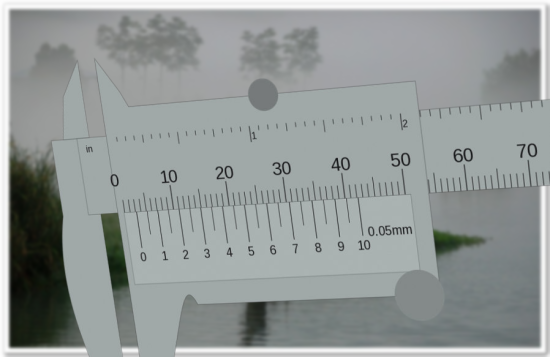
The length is 3.2
